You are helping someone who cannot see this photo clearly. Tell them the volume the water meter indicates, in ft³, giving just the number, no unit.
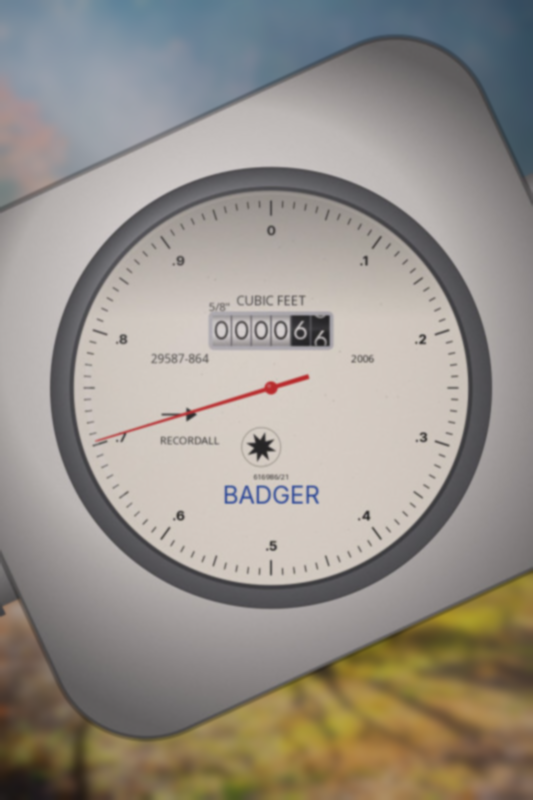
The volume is 65.70
